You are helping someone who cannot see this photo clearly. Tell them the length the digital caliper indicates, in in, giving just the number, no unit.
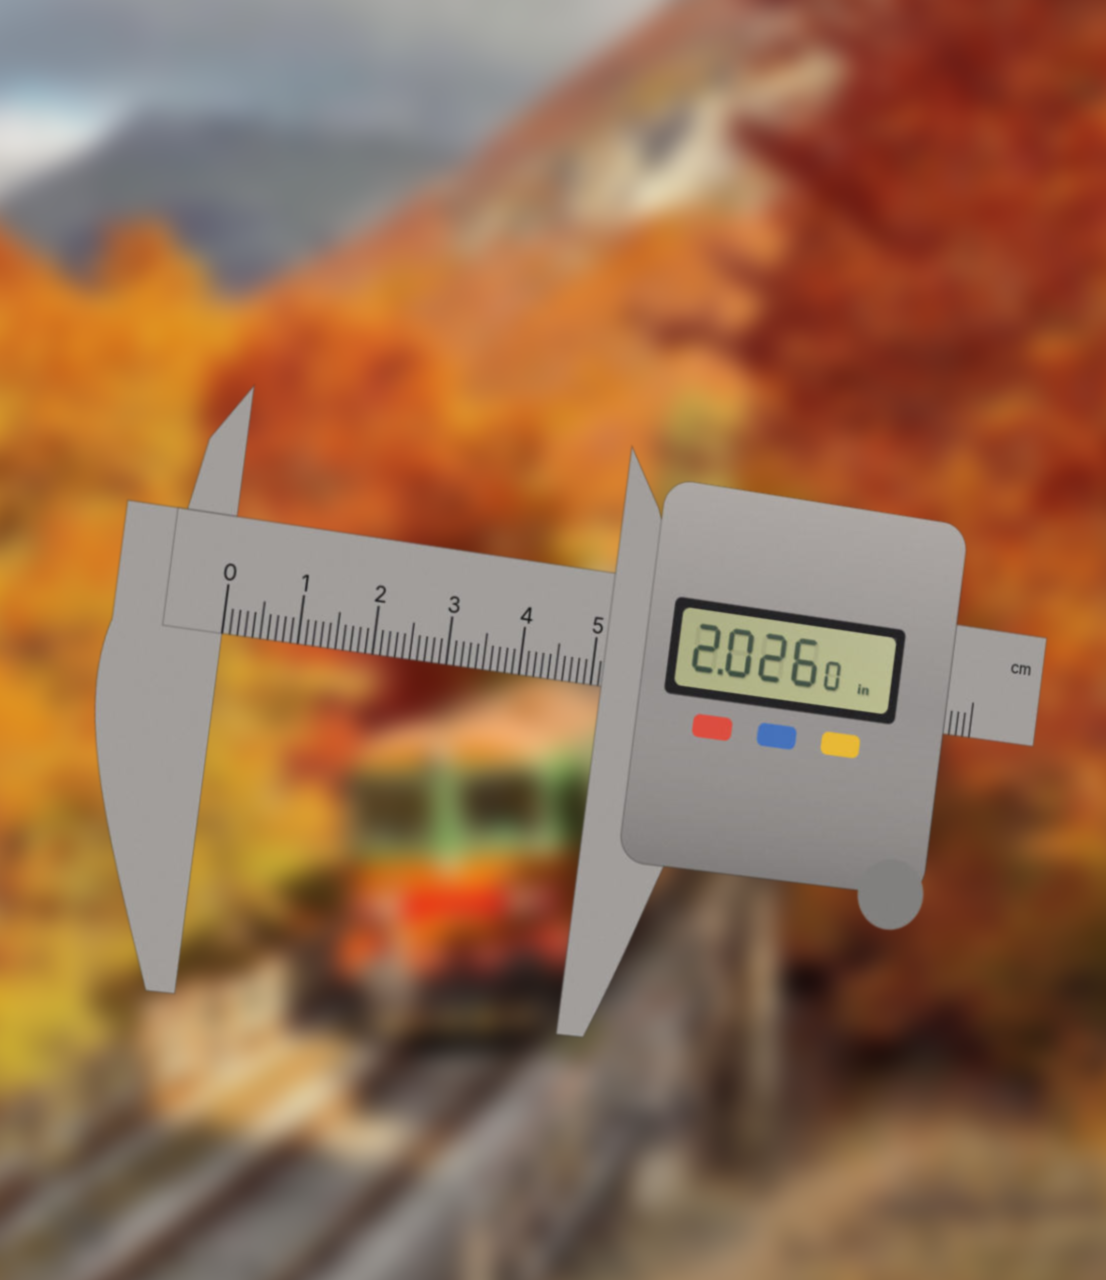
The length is 2.0260
